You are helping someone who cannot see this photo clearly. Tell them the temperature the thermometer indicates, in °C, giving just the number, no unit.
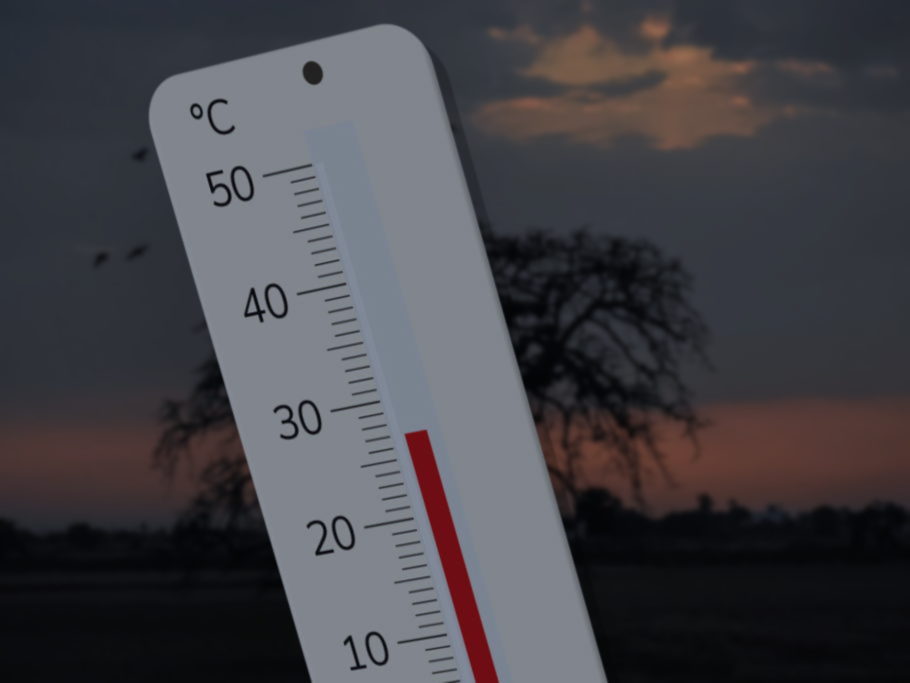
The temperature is 27
